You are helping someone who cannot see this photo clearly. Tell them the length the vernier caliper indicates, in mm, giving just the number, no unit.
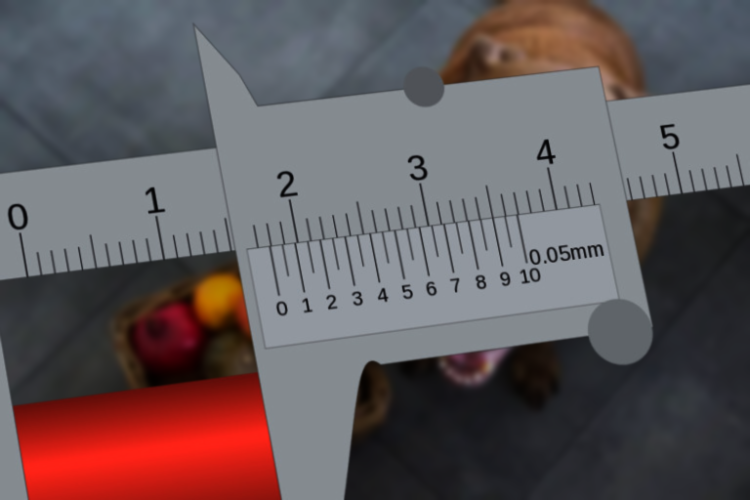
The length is 17.9
